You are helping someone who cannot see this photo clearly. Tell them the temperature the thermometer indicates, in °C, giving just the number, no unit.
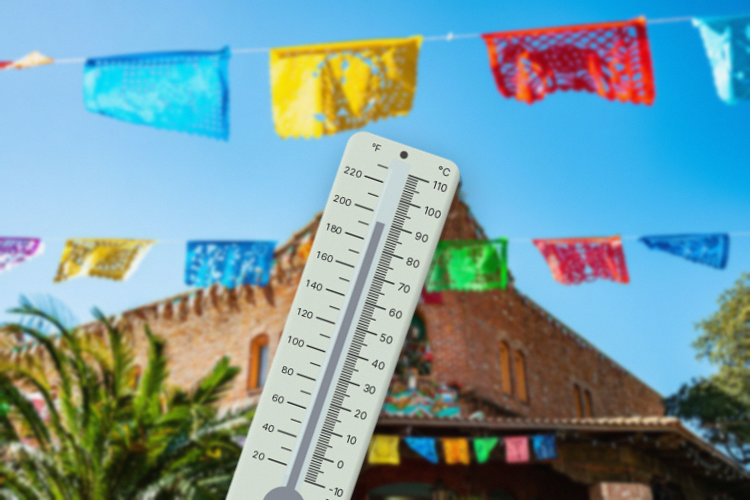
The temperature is 90
